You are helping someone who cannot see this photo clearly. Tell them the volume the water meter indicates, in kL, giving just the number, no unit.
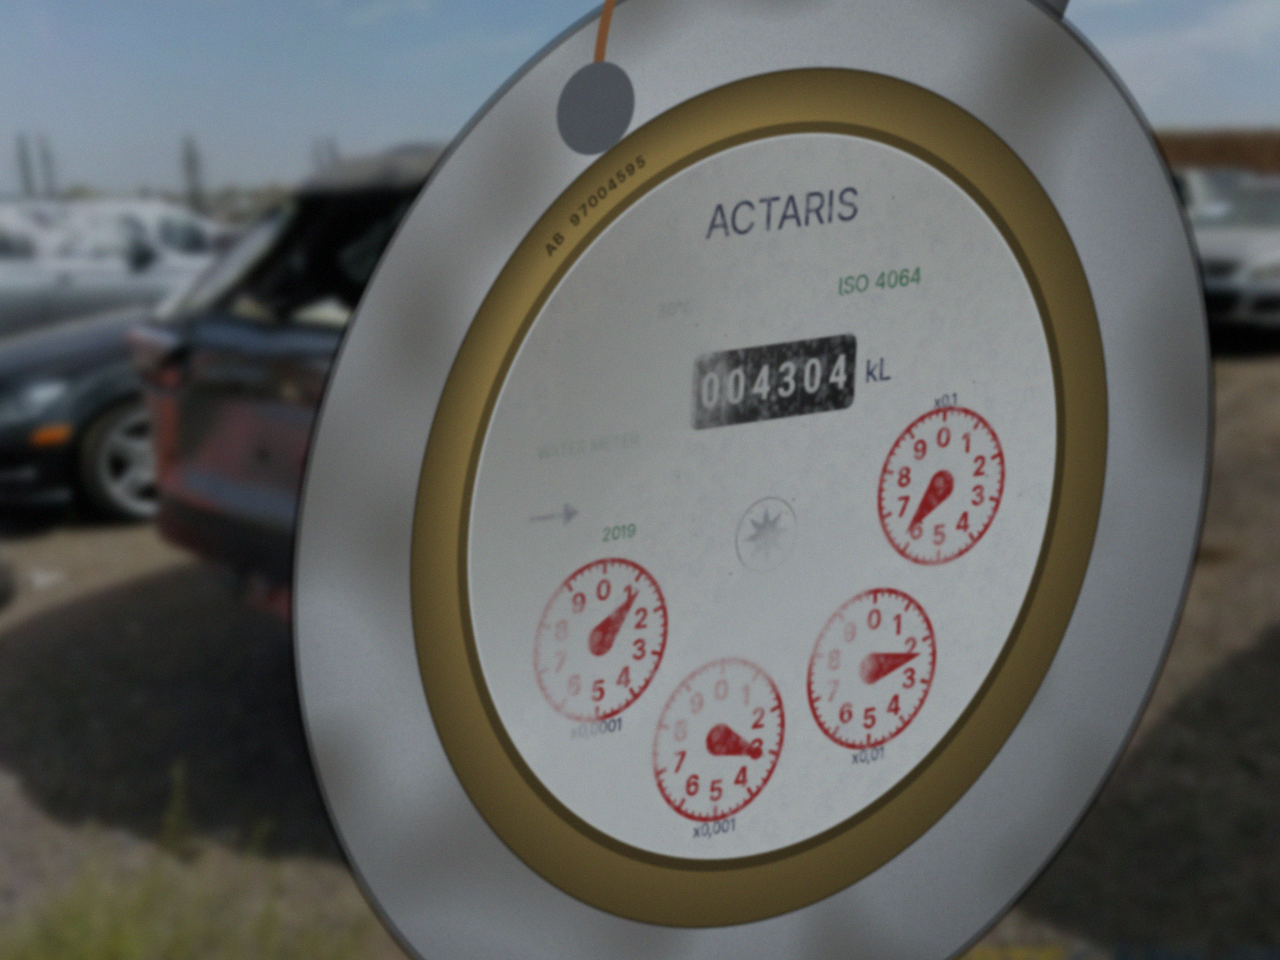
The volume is 4304.6231
